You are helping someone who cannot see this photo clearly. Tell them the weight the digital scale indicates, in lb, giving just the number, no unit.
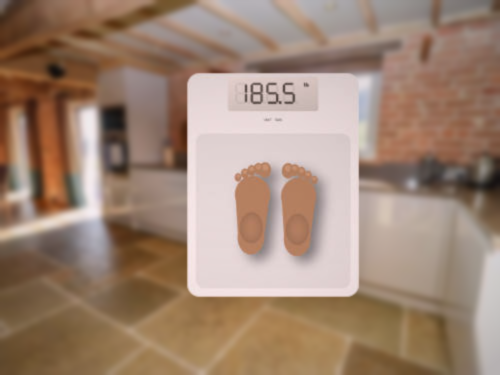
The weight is 185.5
